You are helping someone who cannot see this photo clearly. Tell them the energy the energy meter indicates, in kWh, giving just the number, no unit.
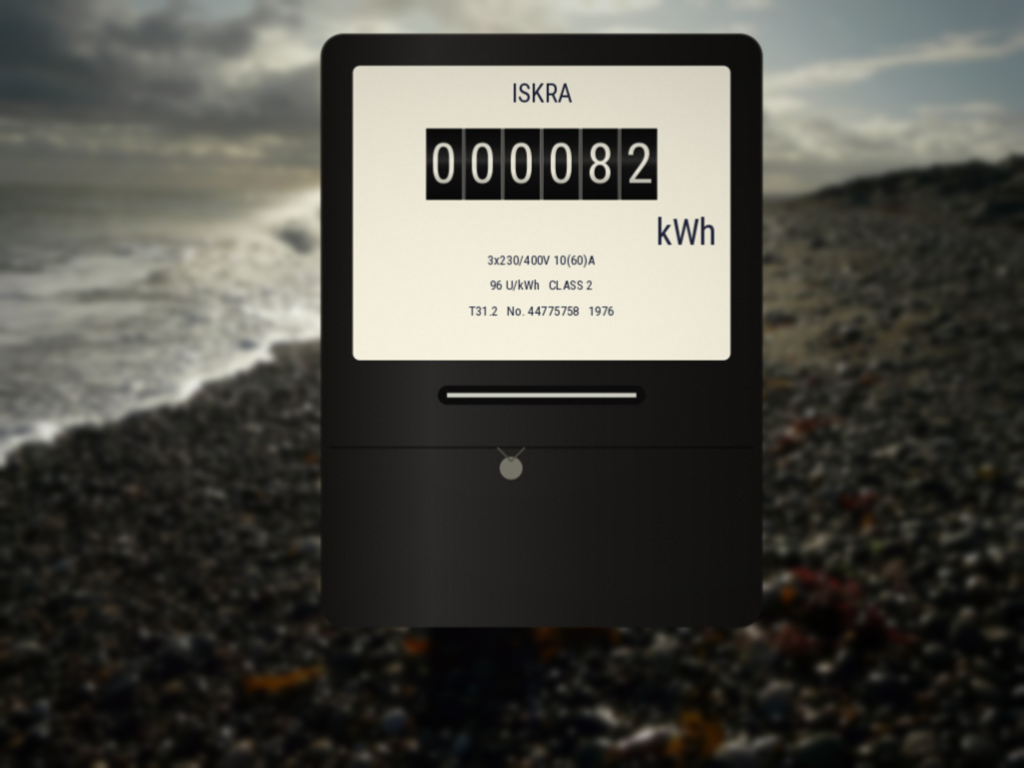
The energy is 82
